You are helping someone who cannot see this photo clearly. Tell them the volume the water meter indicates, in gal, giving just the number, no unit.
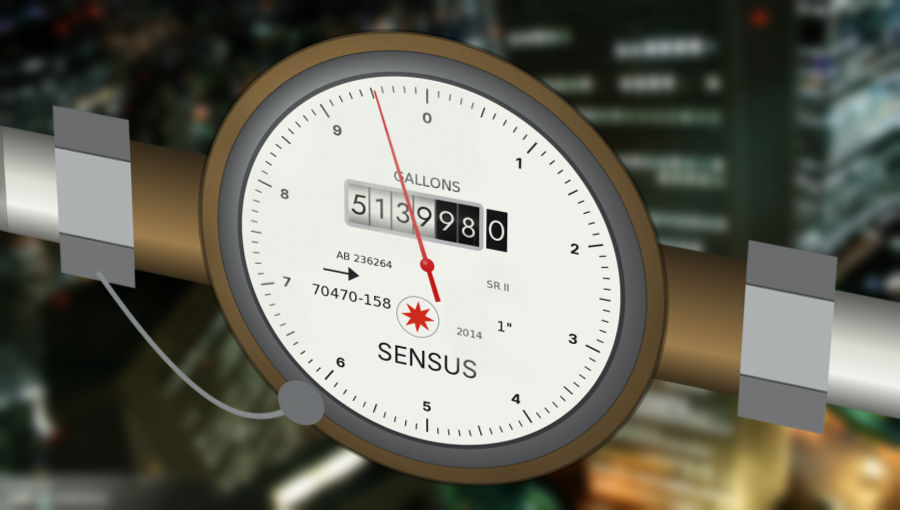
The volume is 5139979.5
